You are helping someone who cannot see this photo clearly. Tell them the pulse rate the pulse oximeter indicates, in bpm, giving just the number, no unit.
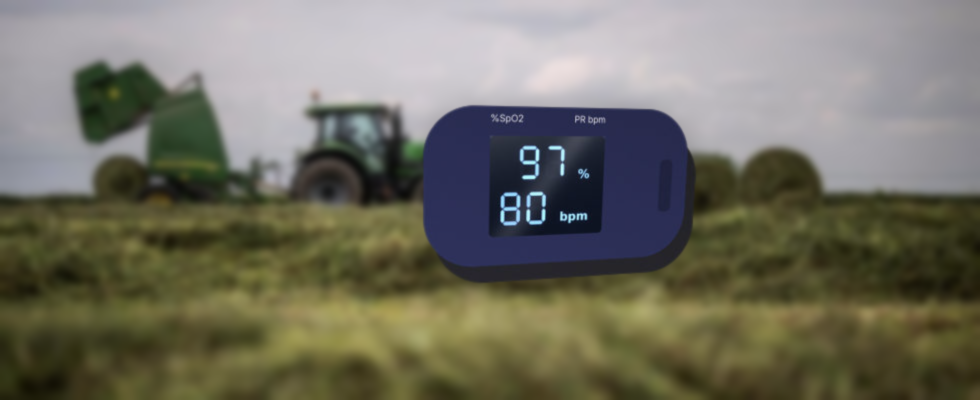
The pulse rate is 80
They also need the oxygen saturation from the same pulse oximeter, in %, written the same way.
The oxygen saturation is 97
